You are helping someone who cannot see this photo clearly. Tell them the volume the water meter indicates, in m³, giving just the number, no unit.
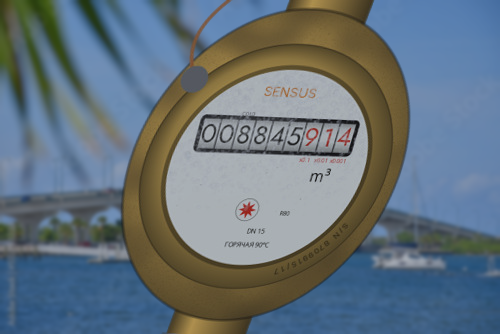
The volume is 8845.914
